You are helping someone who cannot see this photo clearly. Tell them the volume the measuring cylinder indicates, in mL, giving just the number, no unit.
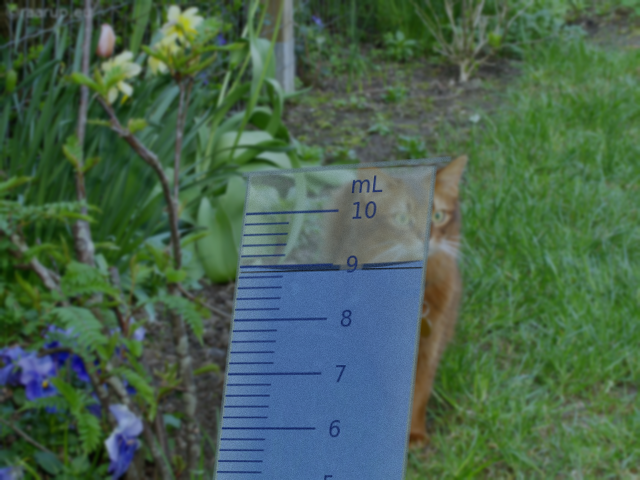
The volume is 8.9
